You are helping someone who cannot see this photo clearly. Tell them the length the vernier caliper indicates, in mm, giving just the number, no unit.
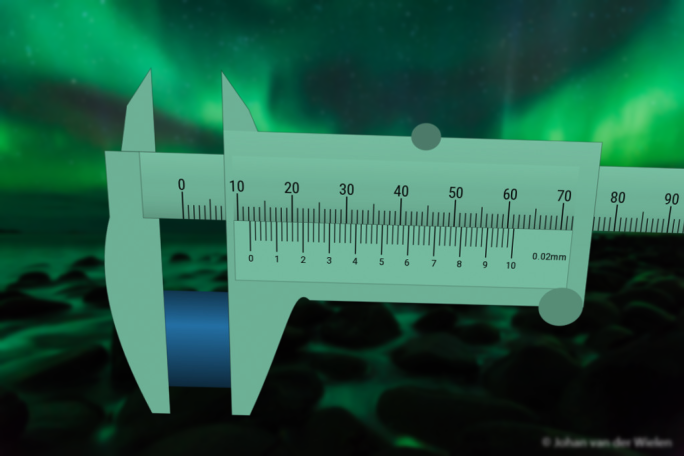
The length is 12.2
